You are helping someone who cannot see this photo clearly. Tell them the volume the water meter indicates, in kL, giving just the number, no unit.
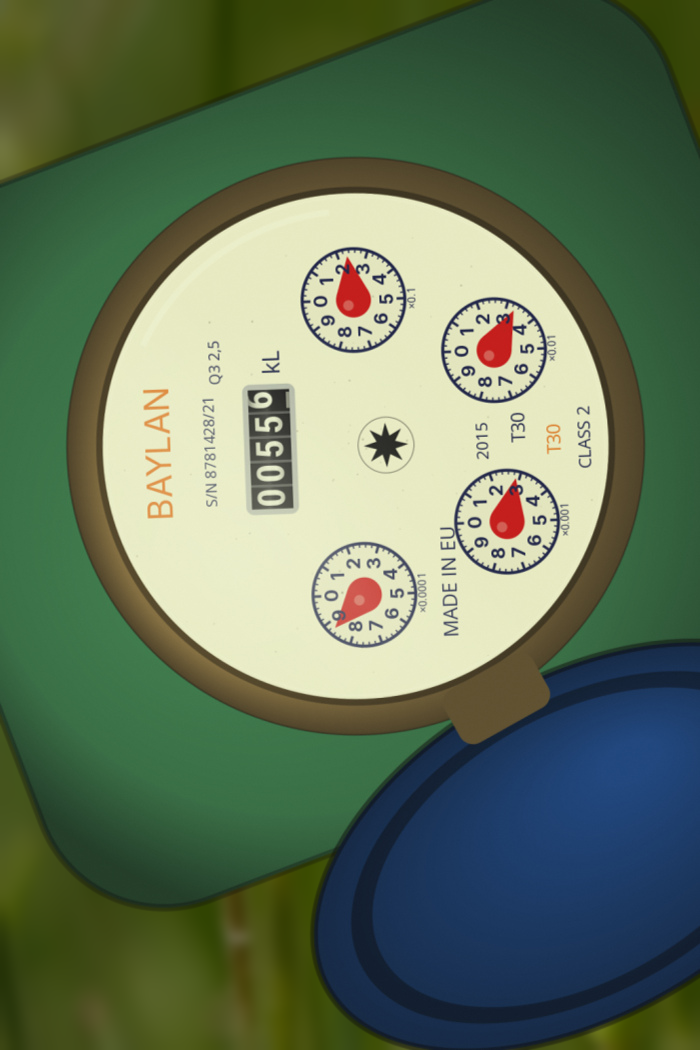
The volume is 556.2328
